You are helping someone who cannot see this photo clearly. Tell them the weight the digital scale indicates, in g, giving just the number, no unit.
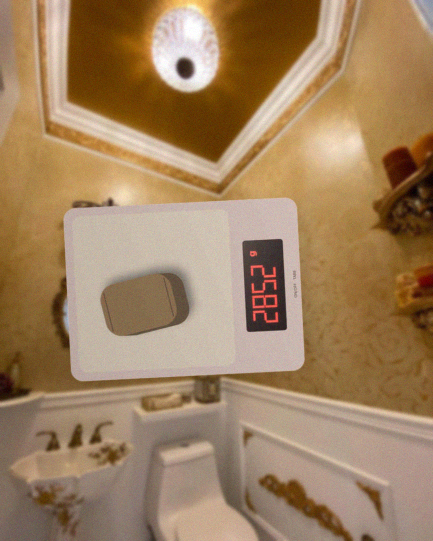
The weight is 2852
